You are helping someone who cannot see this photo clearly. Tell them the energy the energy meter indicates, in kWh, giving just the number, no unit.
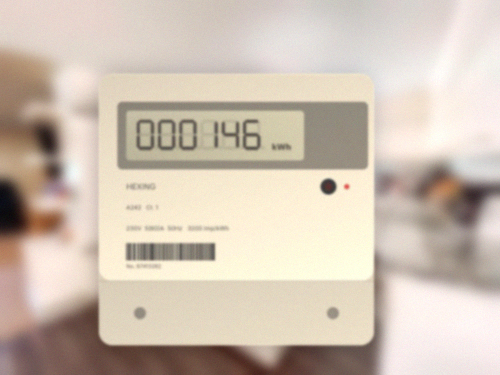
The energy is 146
